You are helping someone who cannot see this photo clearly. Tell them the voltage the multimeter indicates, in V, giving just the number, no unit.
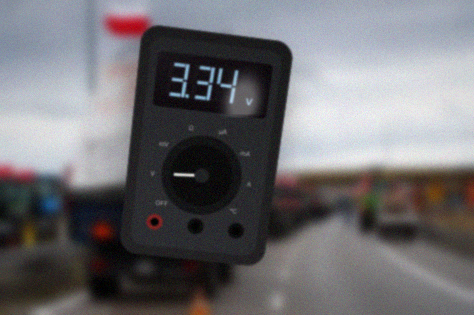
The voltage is 3.34
